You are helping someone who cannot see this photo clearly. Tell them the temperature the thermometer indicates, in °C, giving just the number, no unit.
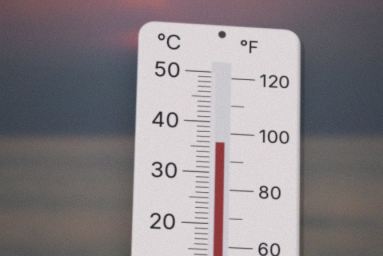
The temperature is 36
